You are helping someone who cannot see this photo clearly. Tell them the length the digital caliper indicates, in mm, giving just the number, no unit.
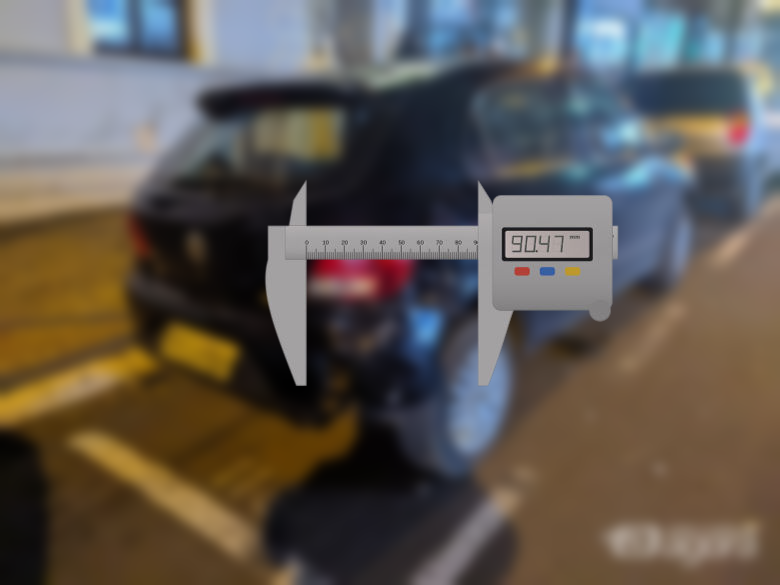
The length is 90.47
